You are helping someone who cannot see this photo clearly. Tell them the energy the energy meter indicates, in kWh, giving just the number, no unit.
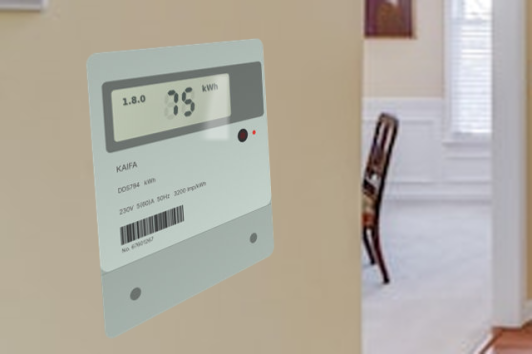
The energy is 75
